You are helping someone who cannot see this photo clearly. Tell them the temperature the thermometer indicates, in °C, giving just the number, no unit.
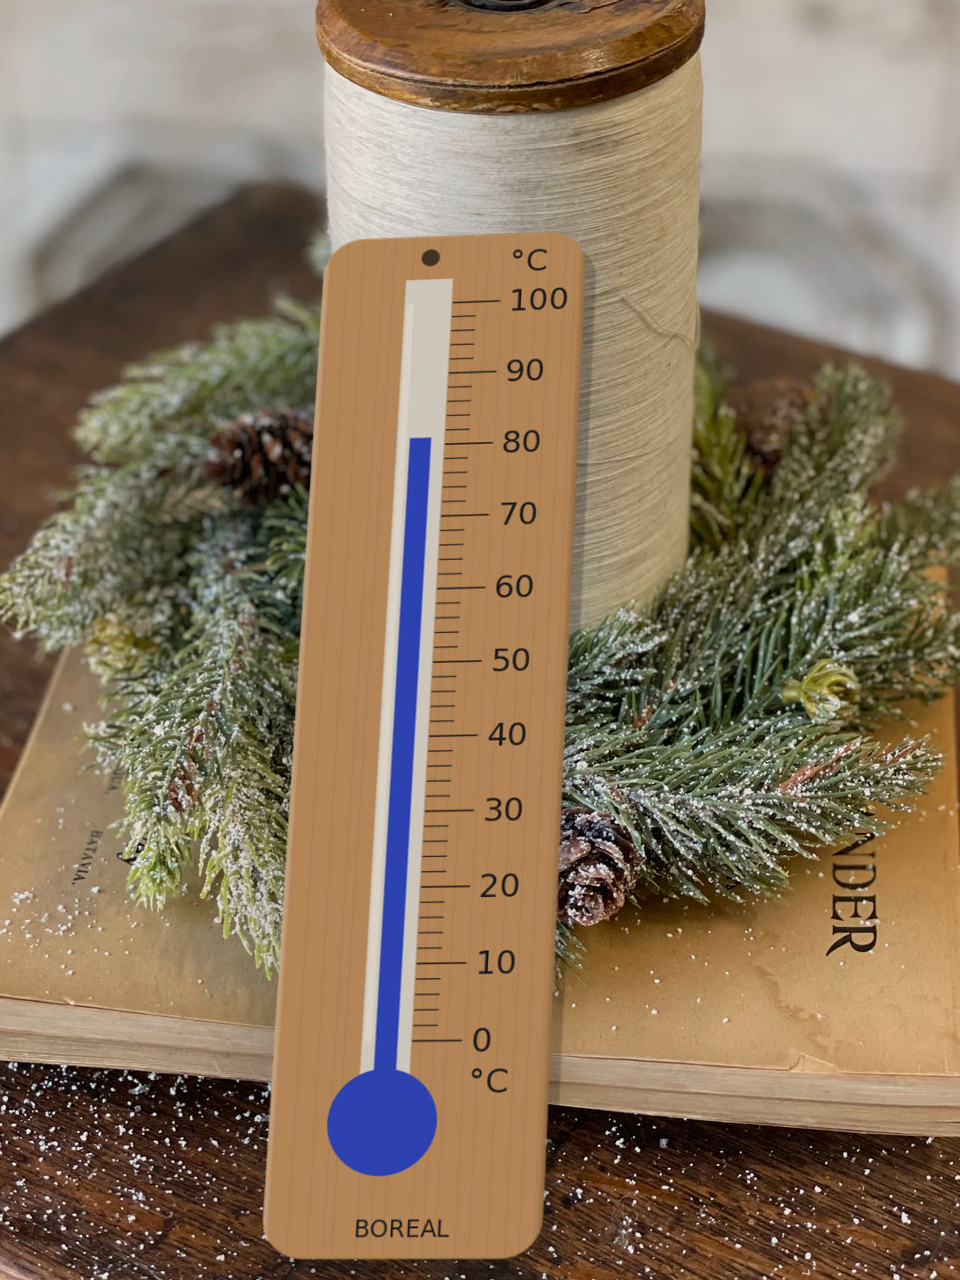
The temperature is 81
